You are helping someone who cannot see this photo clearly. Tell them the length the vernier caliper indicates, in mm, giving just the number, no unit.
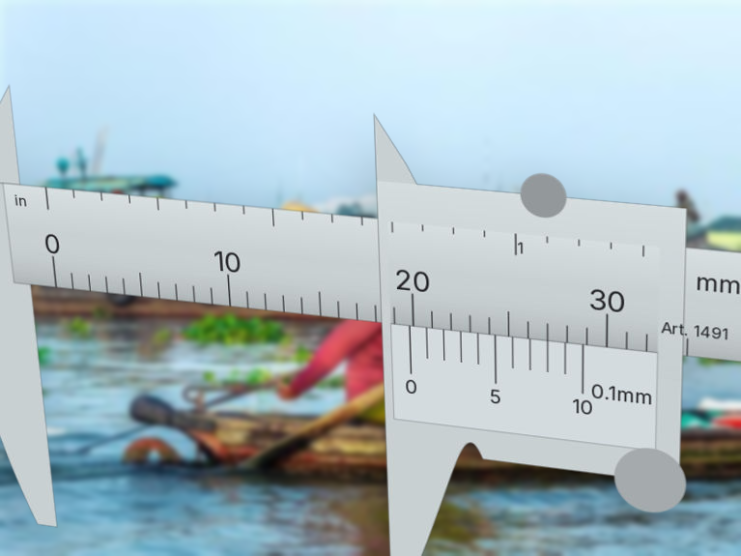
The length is 19.8
